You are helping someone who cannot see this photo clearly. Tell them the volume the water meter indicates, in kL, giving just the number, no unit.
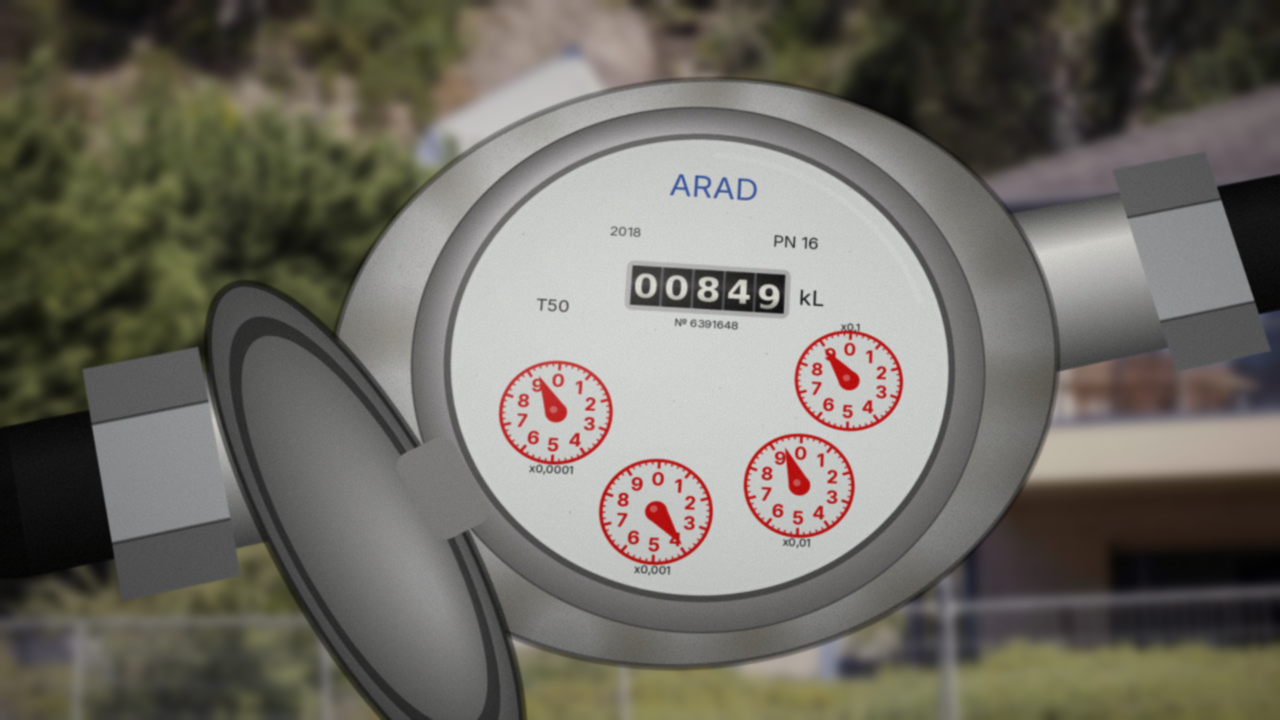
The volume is 848.8939
